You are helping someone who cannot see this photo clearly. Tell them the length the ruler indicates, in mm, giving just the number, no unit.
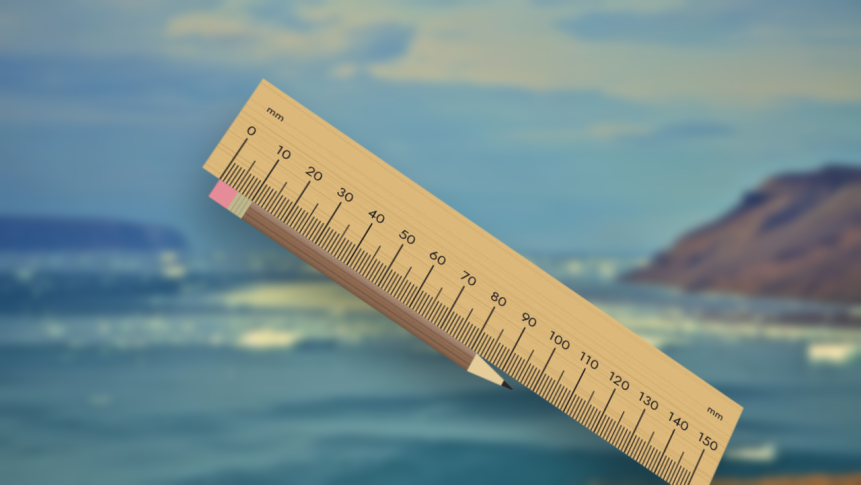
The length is 95
